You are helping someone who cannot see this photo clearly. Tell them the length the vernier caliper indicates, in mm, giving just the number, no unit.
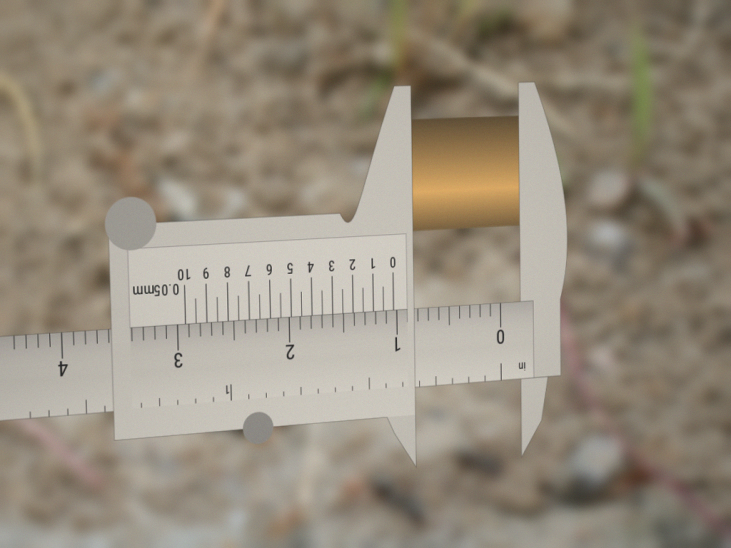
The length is 10.3
